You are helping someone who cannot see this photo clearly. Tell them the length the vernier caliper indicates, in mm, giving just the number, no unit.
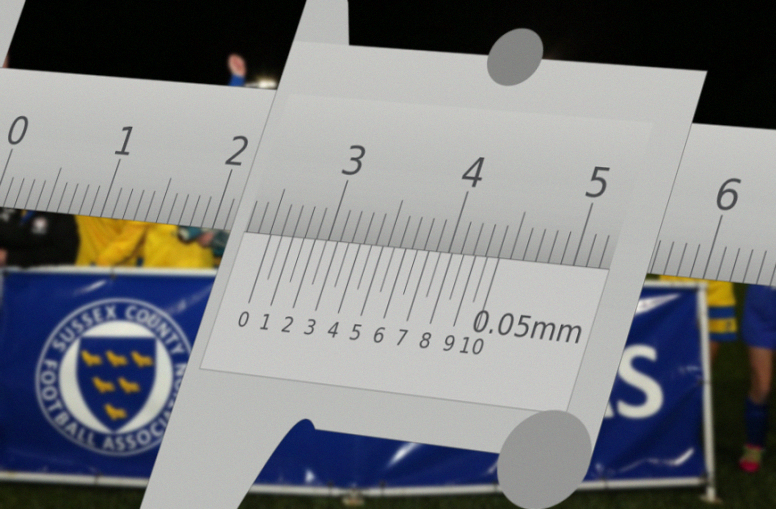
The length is 25.1
